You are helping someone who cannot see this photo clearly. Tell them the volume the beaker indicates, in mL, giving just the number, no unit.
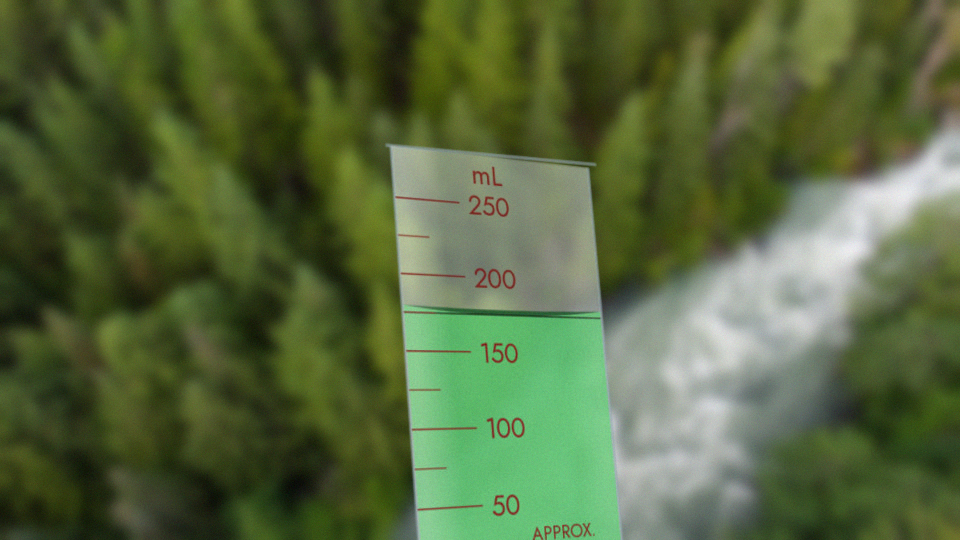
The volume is 175
